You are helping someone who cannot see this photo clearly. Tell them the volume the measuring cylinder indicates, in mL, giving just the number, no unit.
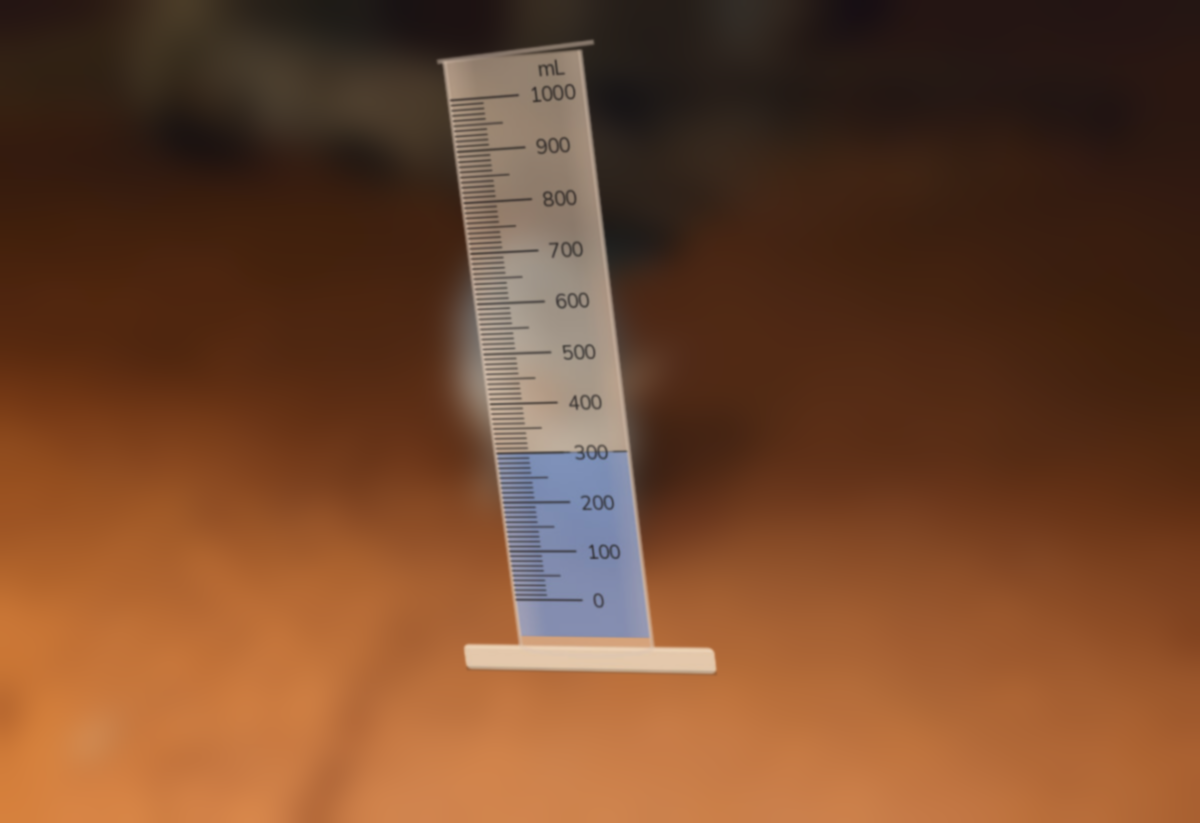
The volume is 300
